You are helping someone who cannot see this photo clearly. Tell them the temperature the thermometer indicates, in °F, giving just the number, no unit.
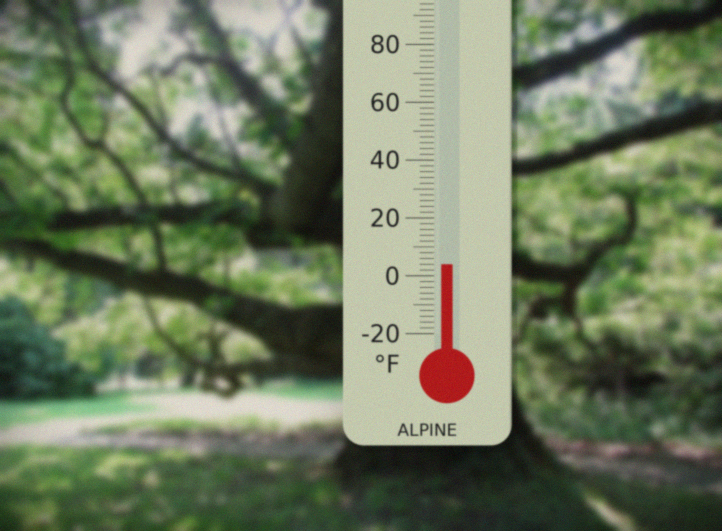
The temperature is 4
